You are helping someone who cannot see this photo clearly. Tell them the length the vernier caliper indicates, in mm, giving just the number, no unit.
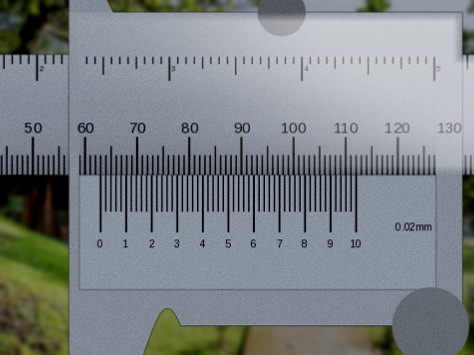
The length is 63.0
